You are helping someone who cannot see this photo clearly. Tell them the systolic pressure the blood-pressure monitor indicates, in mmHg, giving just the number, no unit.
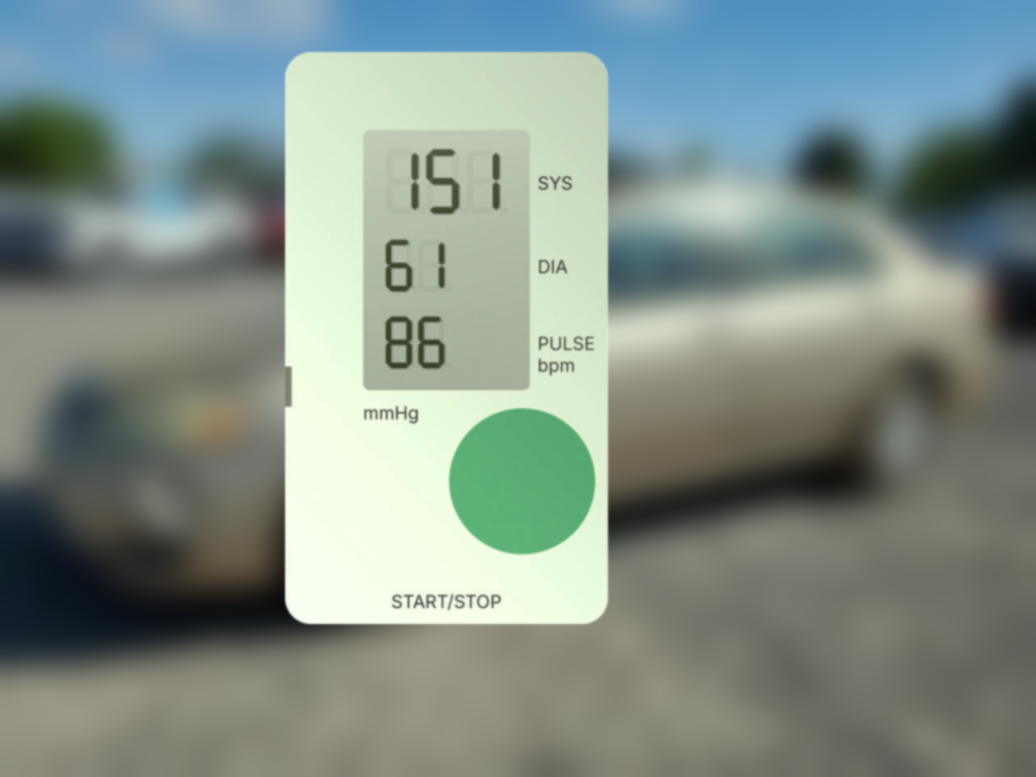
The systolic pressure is 151
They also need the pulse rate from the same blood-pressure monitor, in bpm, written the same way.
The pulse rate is 86
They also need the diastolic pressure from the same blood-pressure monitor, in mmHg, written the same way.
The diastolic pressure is 61
